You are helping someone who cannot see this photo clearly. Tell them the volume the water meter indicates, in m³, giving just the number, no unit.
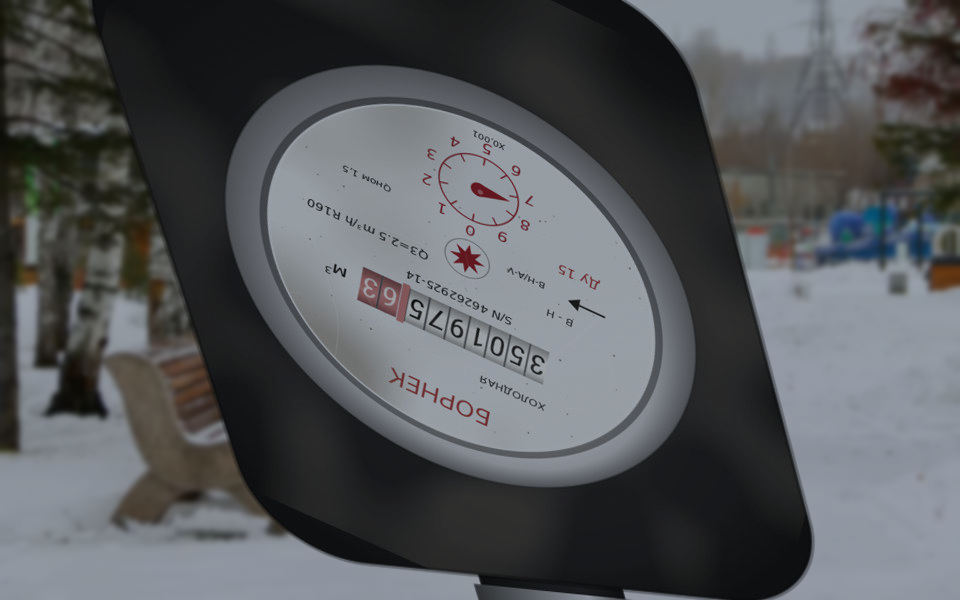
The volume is 3501975.637
